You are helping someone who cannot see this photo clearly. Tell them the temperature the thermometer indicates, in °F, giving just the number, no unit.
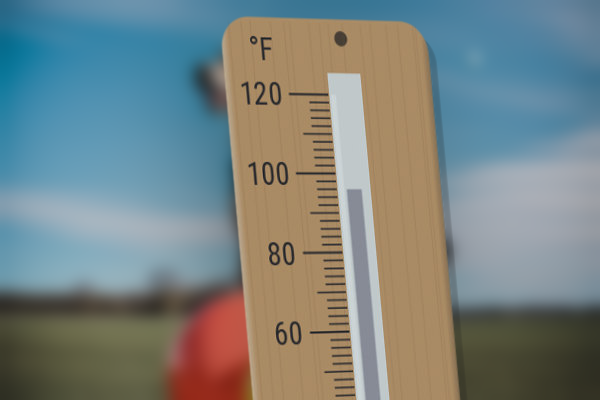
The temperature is 96
